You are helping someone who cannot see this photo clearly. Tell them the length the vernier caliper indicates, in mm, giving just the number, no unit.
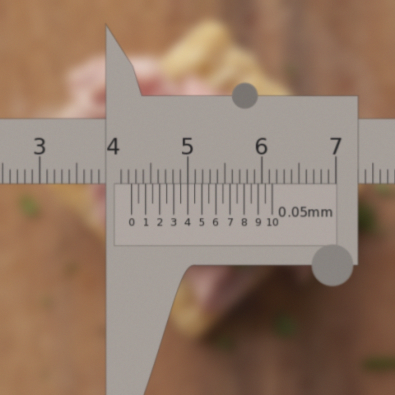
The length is 42.4
